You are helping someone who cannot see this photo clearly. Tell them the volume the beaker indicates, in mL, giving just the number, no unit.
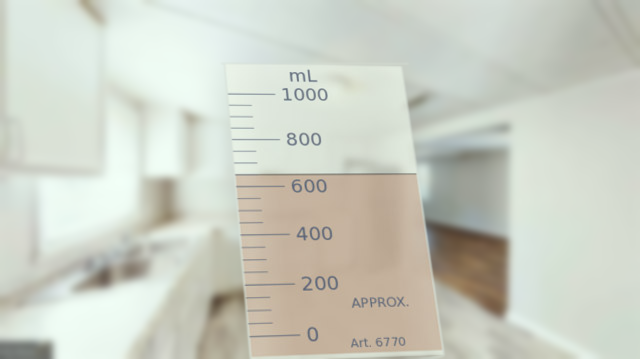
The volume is 650
